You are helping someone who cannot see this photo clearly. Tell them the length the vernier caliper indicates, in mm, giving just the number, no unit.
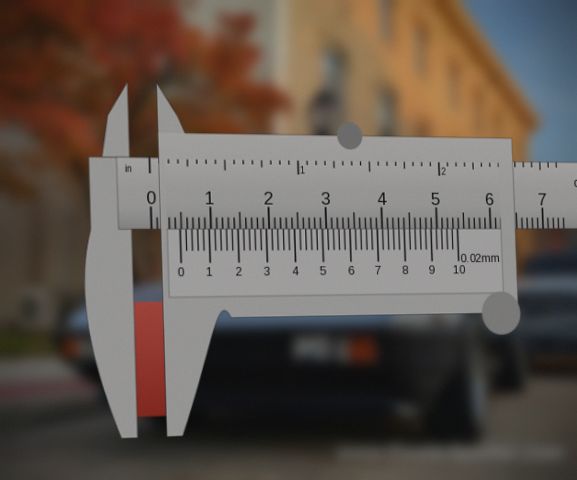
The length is 4.8
